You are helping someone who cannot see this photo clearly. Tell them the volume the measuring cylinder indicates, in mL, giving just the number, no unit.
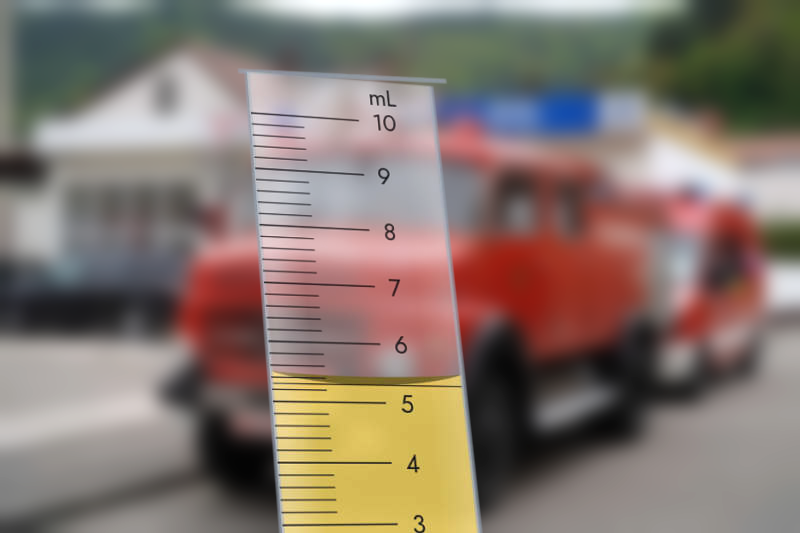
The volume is 5.3
